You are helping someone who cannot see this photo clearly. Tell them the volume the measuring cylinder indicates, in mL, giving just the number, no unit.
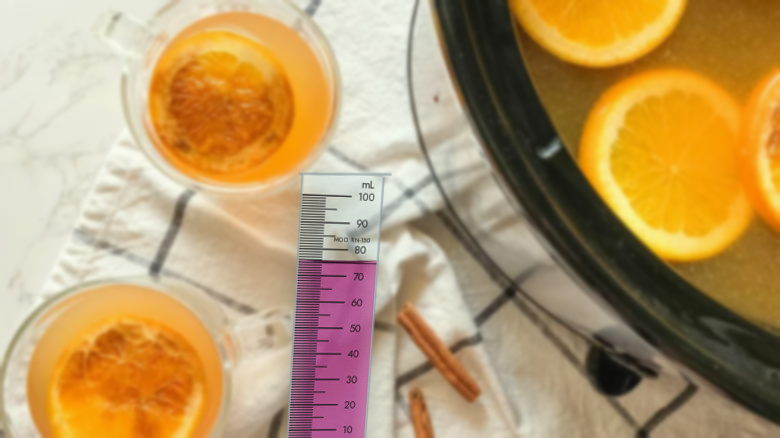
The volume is 75
